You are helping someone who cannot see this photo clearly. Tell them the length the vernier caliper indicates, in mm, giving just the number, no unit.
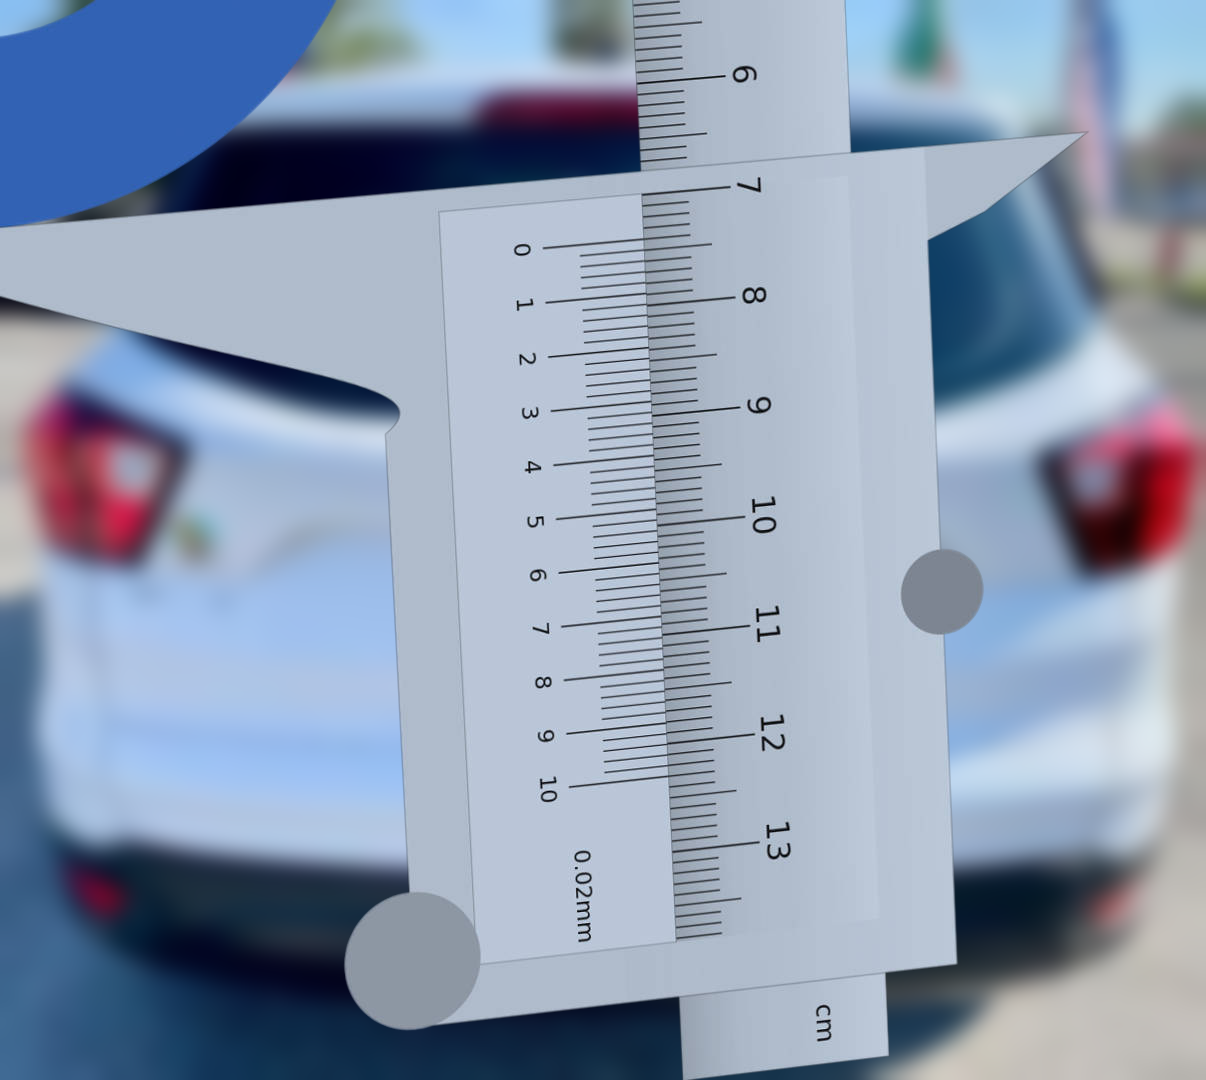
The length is 74.0
